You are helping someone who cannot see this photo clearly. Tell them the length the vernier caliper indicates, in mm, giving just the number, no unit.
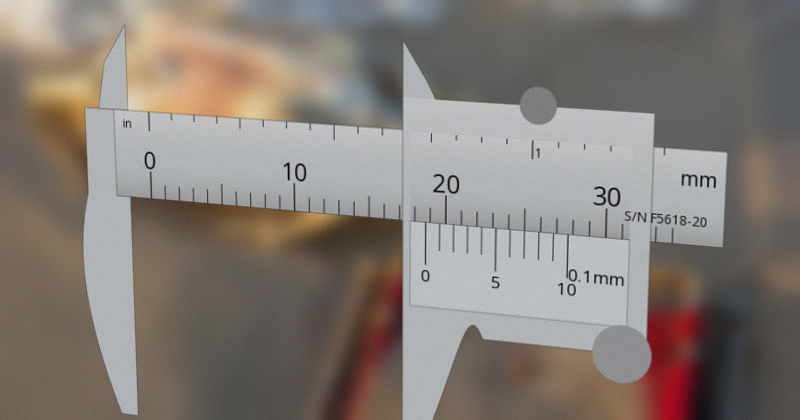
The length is 18.7
